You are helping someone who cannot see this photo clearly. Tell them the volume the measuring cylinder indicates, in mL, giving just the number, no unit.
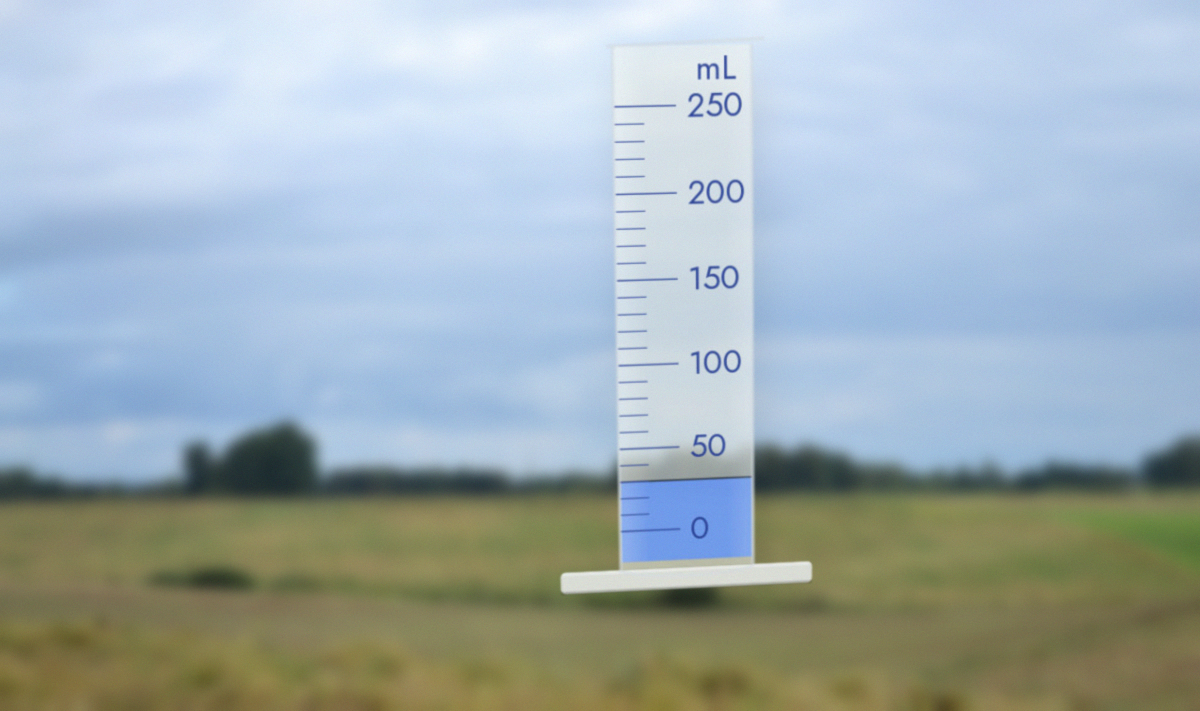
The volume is 30
